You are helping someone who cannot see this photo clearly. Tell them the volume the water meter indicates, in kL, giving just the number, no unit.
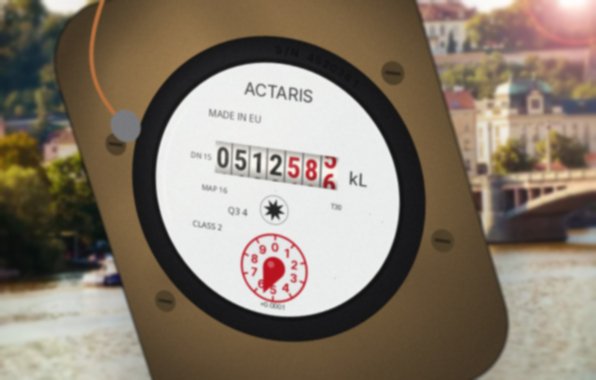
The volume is 512.5855
